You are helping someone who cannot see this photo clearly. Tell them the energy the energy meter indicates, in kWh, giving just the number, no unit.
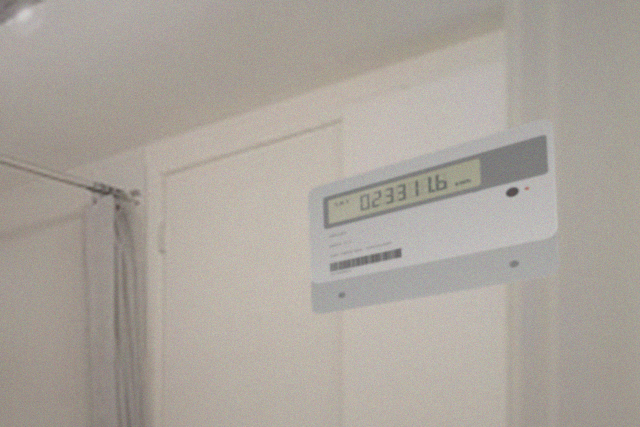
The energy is 23311.6
